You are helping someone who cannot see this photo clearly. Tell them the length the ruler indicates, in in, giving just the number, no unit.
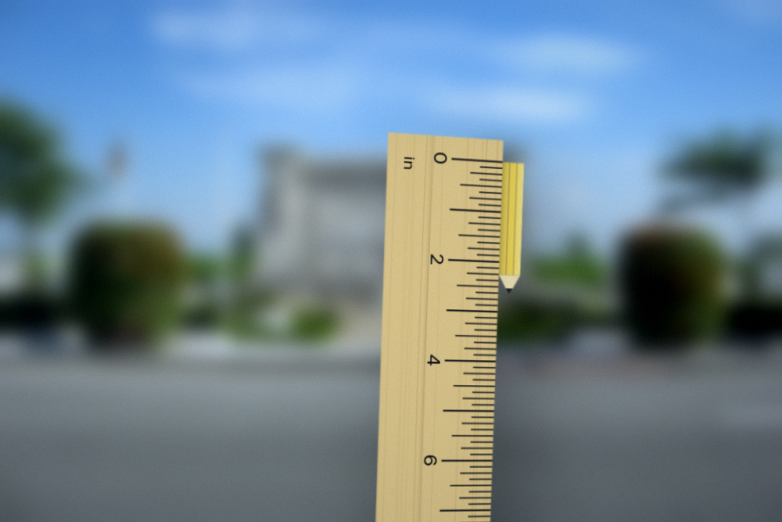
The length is 2.625
